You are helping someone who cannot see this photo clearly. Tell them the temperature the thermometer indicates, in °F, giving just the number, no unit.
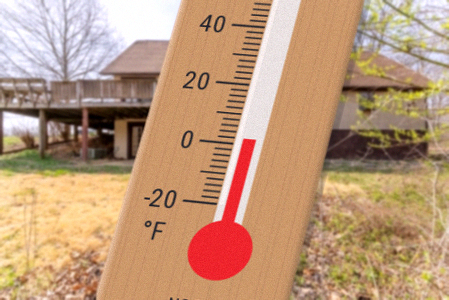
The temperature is 2
